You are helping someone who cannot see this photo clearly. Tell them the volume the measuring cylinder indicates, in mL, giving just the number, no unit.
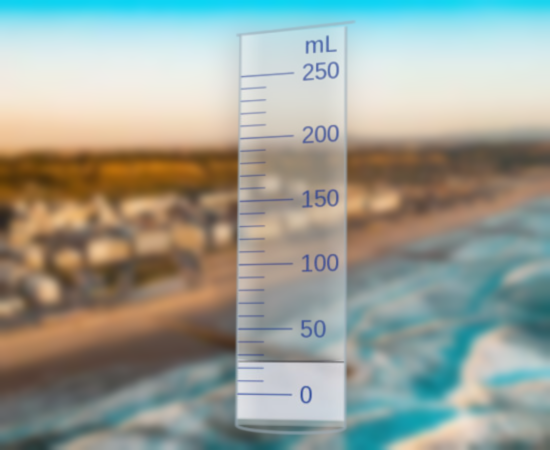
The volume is 25
